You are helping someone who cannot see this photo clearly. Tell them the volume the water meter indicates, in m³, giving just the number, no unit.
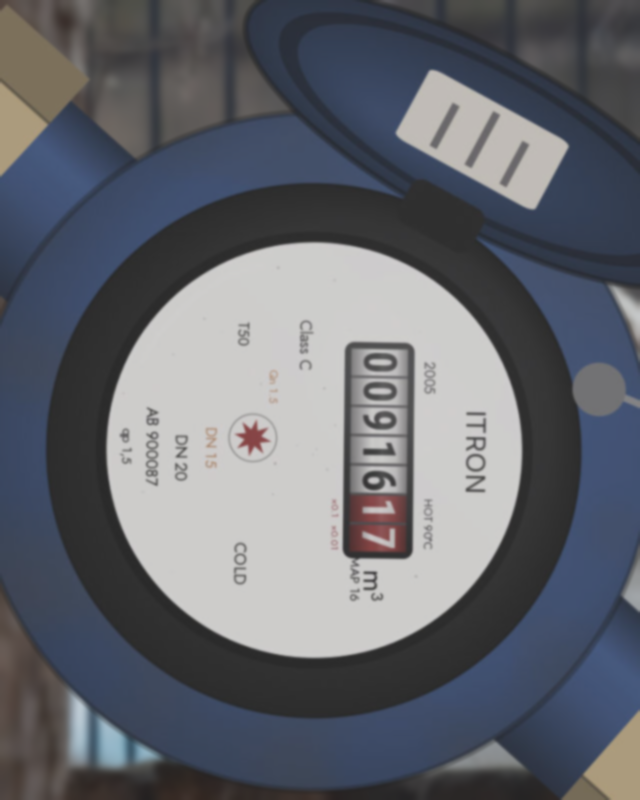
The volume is 916.17
